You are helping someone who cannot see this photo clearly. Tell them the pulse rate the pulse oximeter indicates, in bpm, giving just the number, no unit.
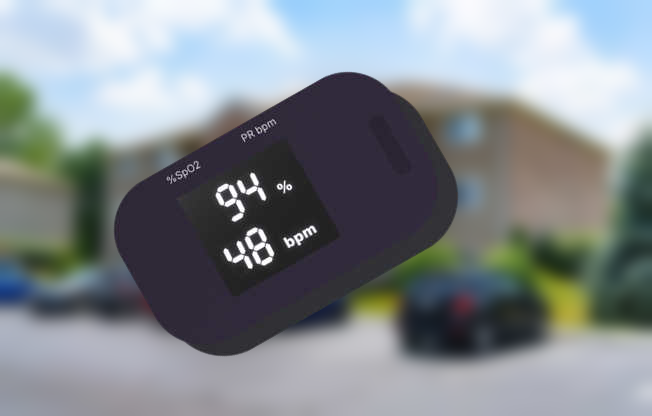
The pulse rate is 48
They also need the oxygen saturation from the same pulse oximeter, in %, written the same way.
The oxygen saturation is 94
